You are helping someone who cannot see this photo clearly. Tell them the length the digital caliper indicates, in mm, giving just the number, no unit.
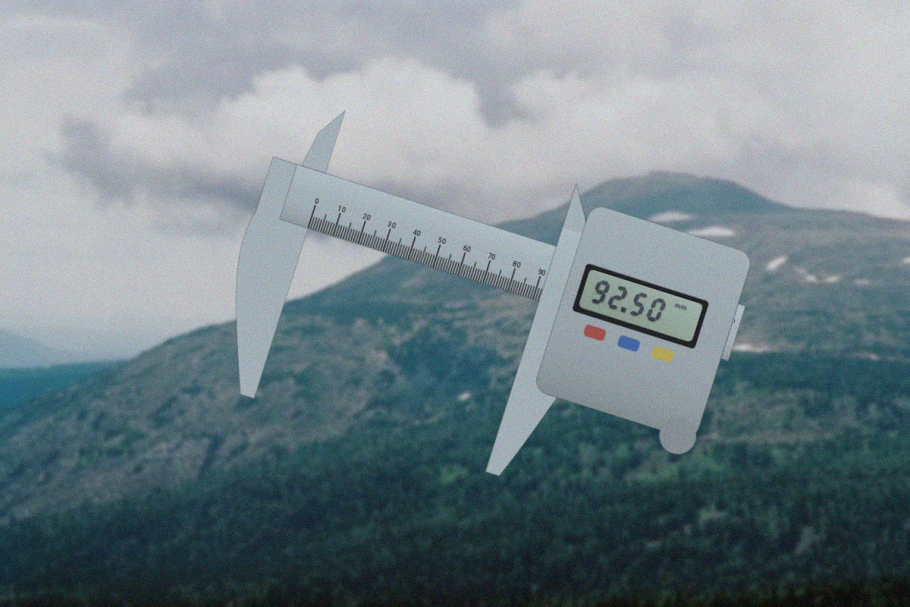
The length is 92.50
